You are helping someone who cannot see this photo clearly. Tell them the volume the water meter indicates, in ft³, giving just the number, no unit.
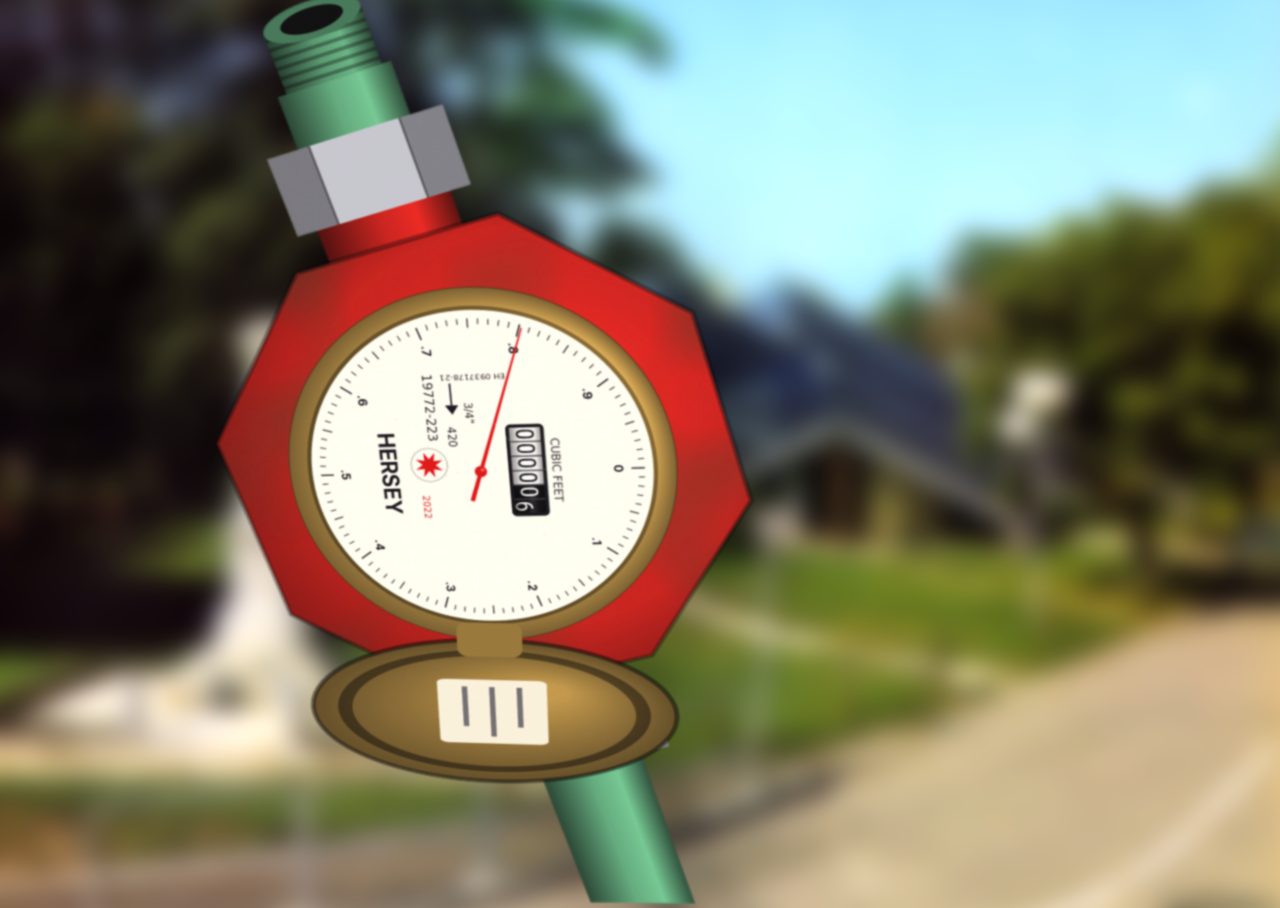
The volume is 5.80
